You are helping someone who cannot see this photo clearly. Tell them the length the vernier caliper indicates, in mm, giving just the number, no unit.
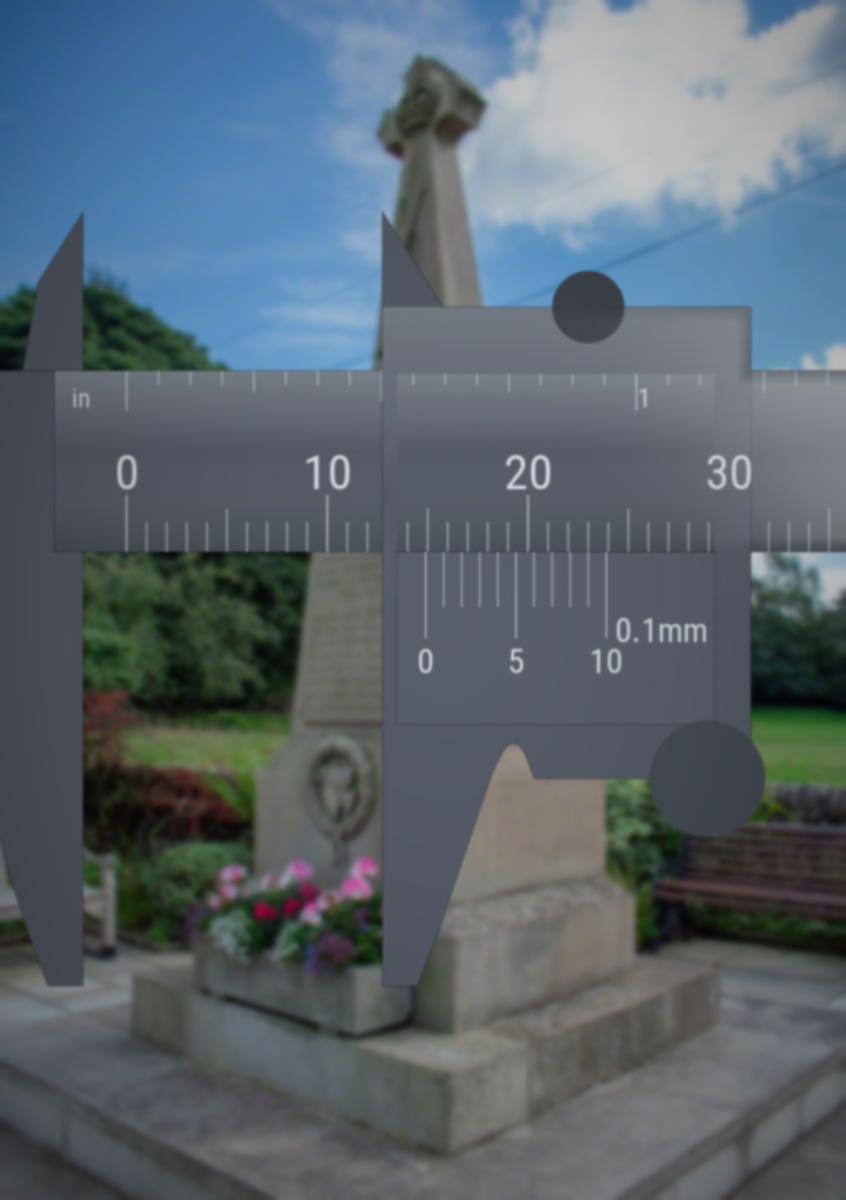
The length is 14.9
